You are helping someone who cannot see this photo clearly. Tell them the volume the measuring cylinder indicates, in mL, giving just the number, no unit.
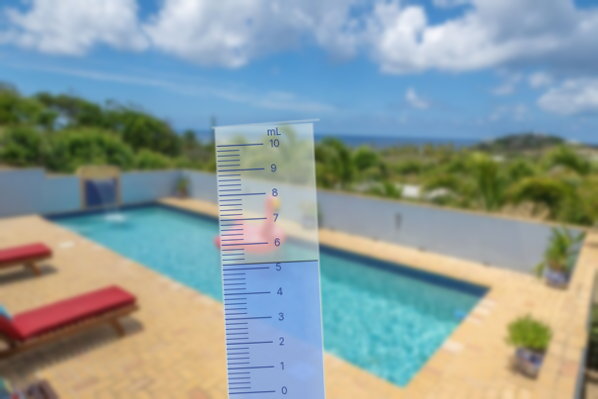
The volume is 5.2
